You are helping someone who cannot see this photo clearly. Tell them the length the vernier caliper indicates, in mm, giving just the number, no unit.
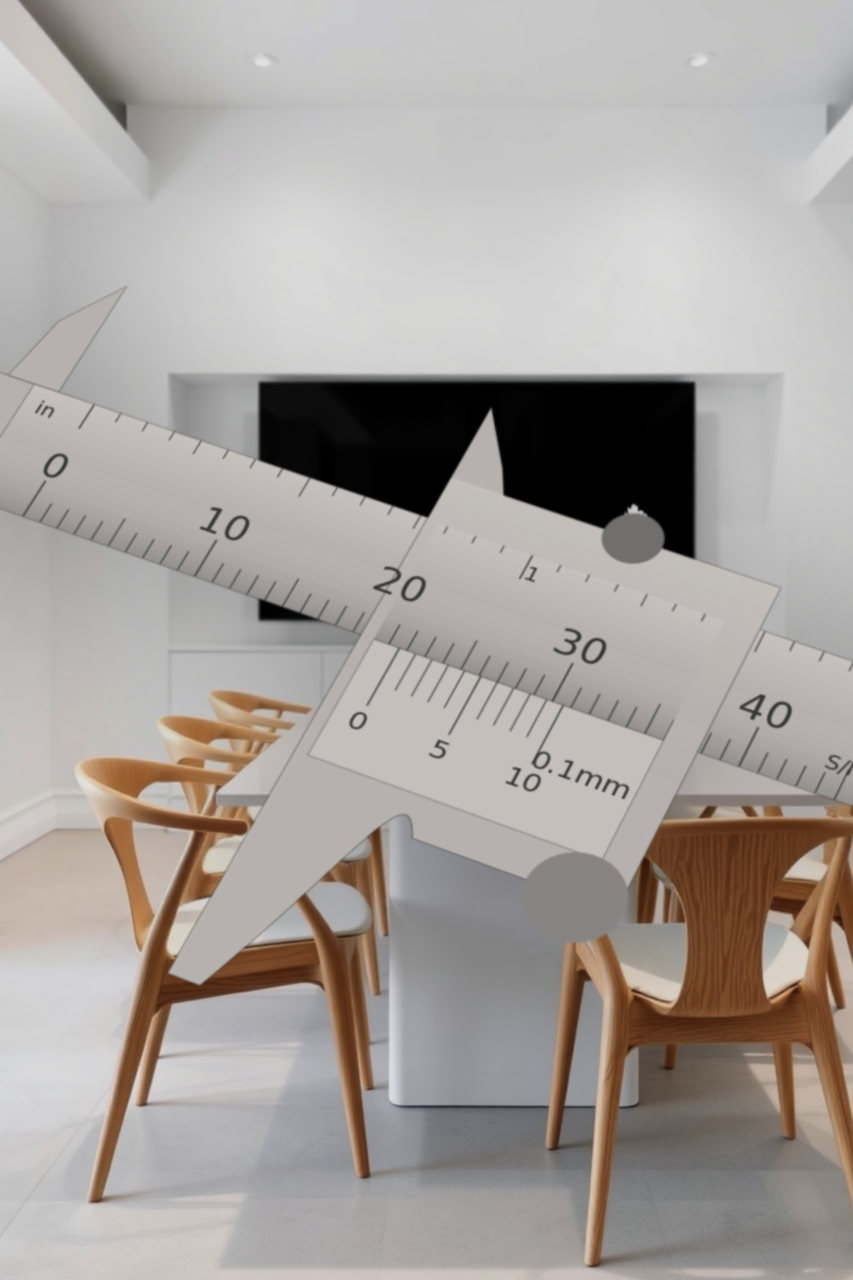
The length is 21.6
